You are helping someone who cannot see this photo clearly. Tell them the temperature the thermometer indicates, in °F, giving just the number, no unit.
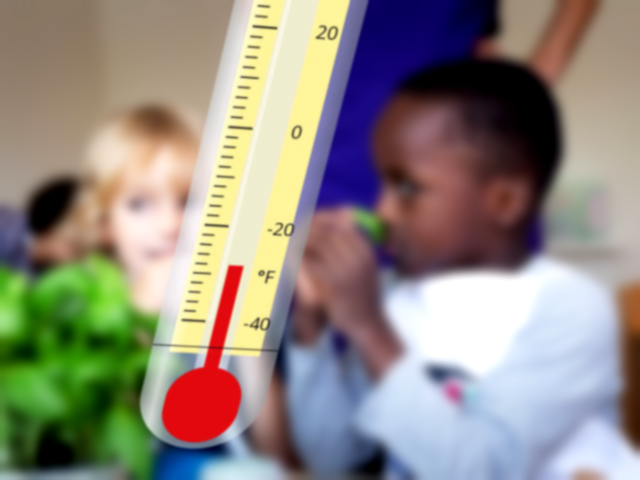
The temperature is -28
